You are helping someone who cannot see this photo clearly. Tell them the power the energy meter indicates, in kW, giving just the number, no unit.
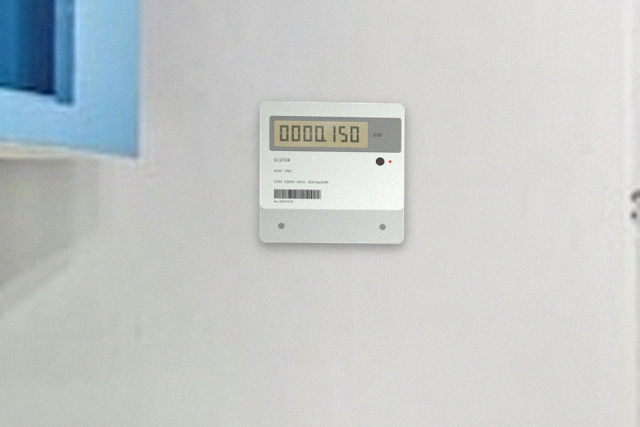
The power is 0.150
